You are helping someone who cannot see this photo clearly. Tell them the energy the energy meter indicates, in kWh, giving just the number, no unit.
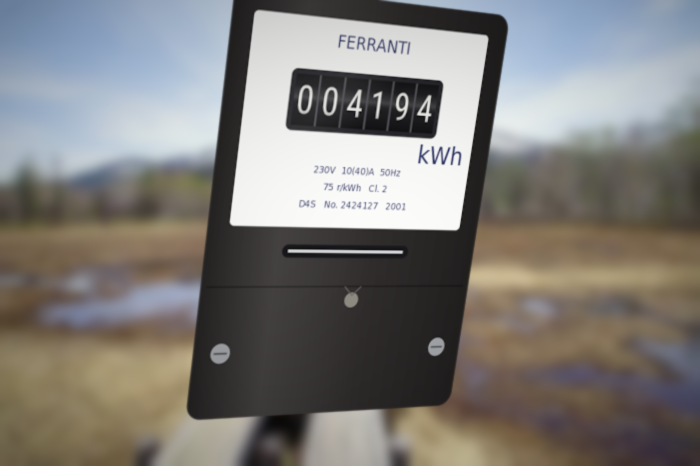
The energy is 4194
